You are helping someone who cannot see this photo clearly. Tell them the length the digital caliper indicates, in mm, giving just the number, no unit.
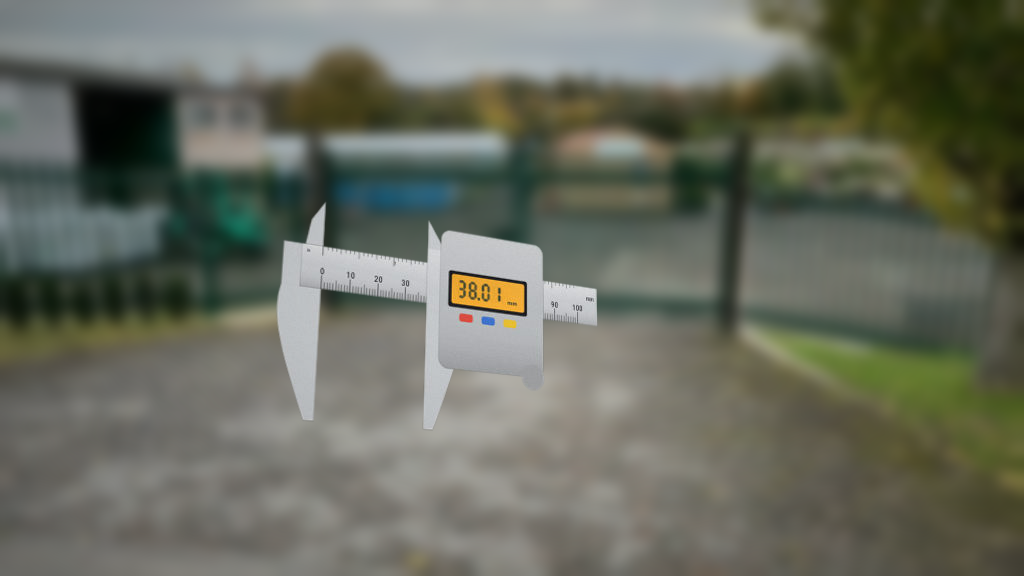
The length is 38.01
